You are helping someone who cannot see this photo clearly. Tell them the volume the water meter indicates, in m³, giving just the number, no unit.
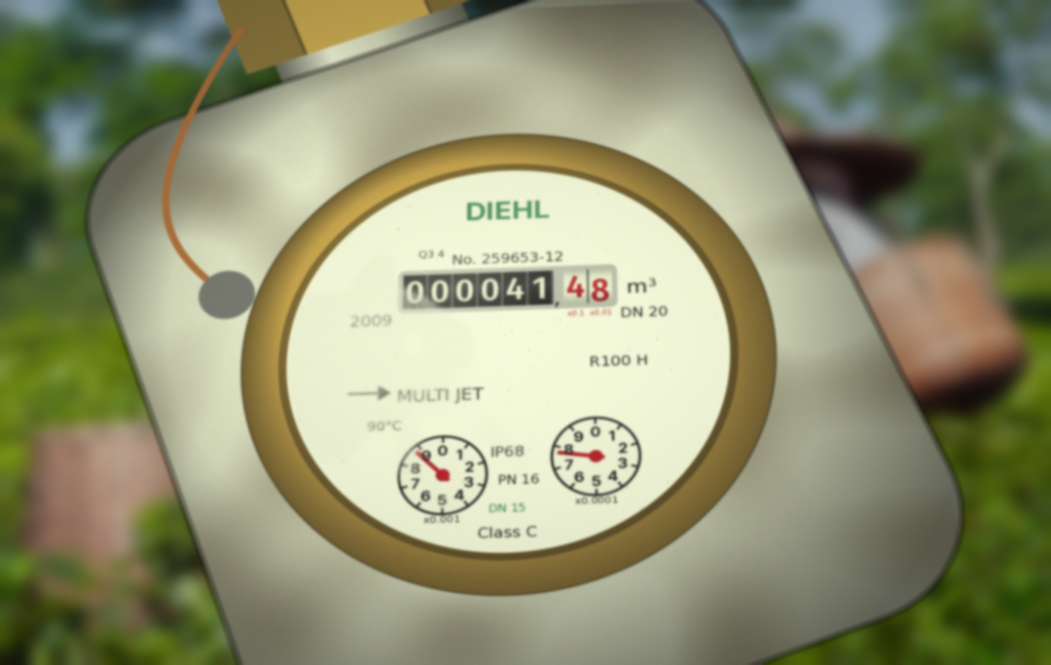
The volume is 41.4787
